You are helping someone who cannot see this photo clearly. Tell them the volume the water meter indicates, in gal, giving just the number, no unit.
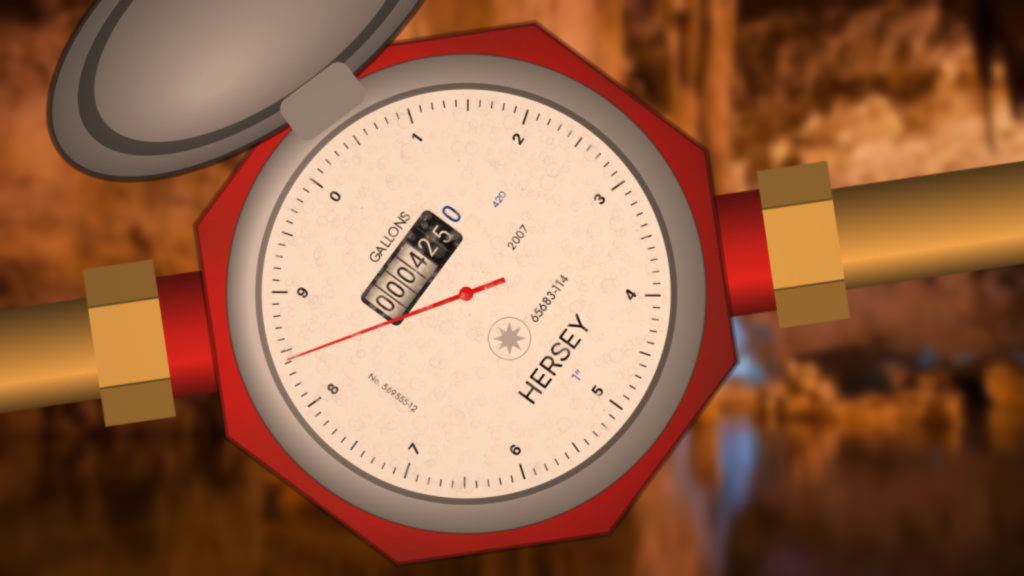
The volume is 4248.4
